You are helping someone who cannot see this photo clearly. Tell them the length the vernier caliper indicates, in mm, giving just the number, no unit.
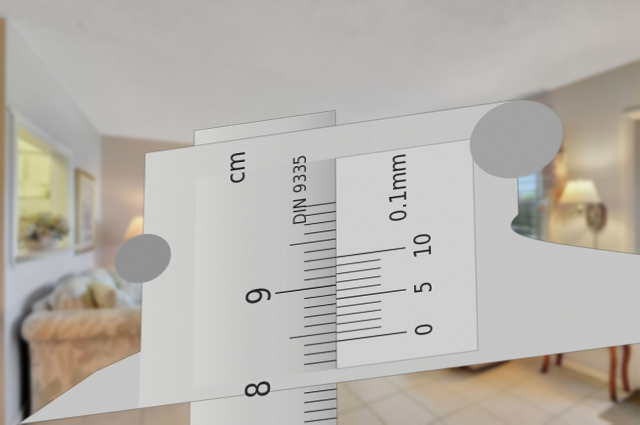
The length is 84.0
